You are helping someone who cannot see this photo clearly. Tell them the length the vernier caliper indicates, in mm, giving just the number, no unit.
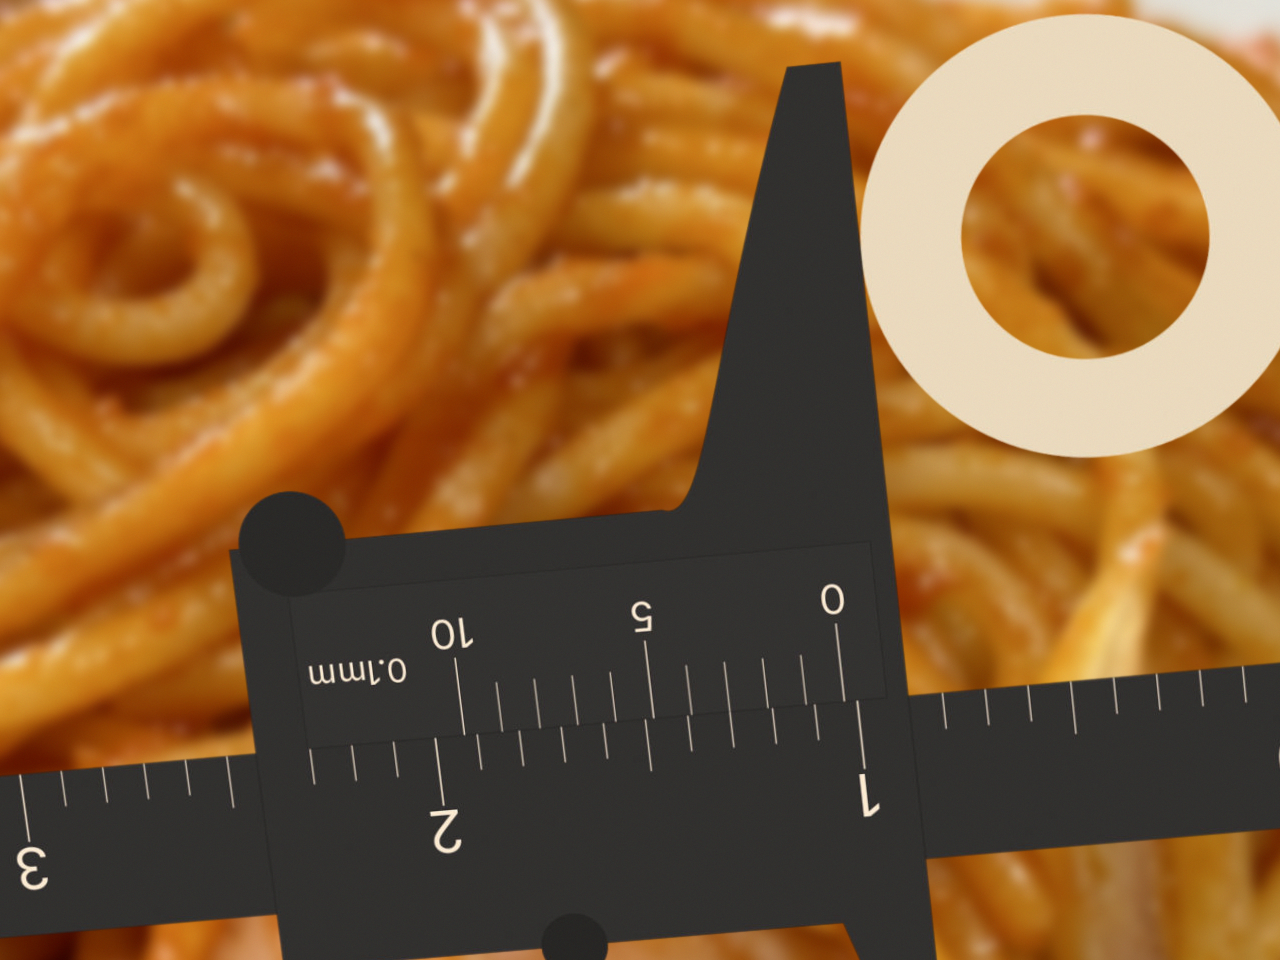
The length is 10.3
